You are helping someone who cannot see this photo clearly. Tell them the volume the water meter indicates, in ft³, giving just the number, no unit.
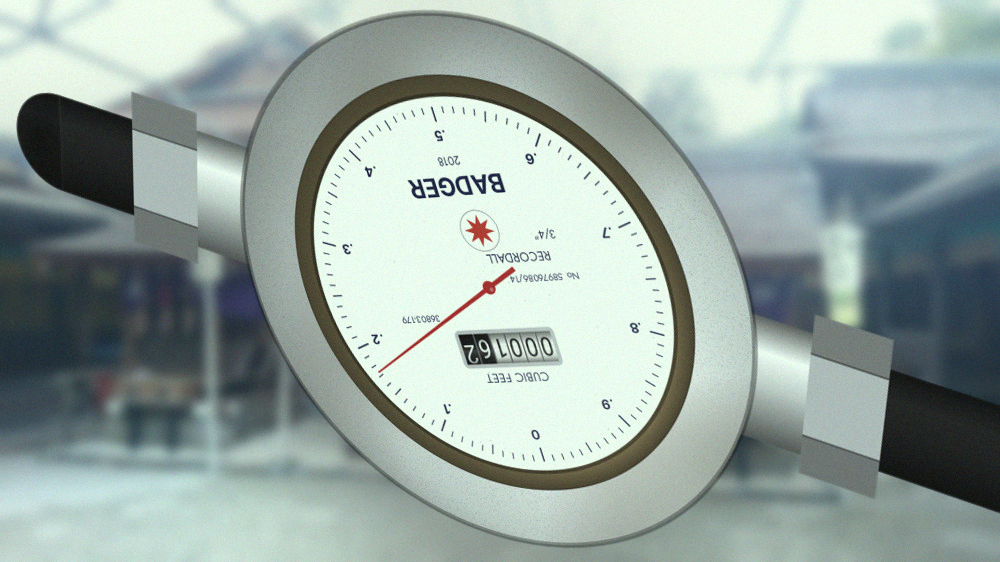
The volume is 162.17
